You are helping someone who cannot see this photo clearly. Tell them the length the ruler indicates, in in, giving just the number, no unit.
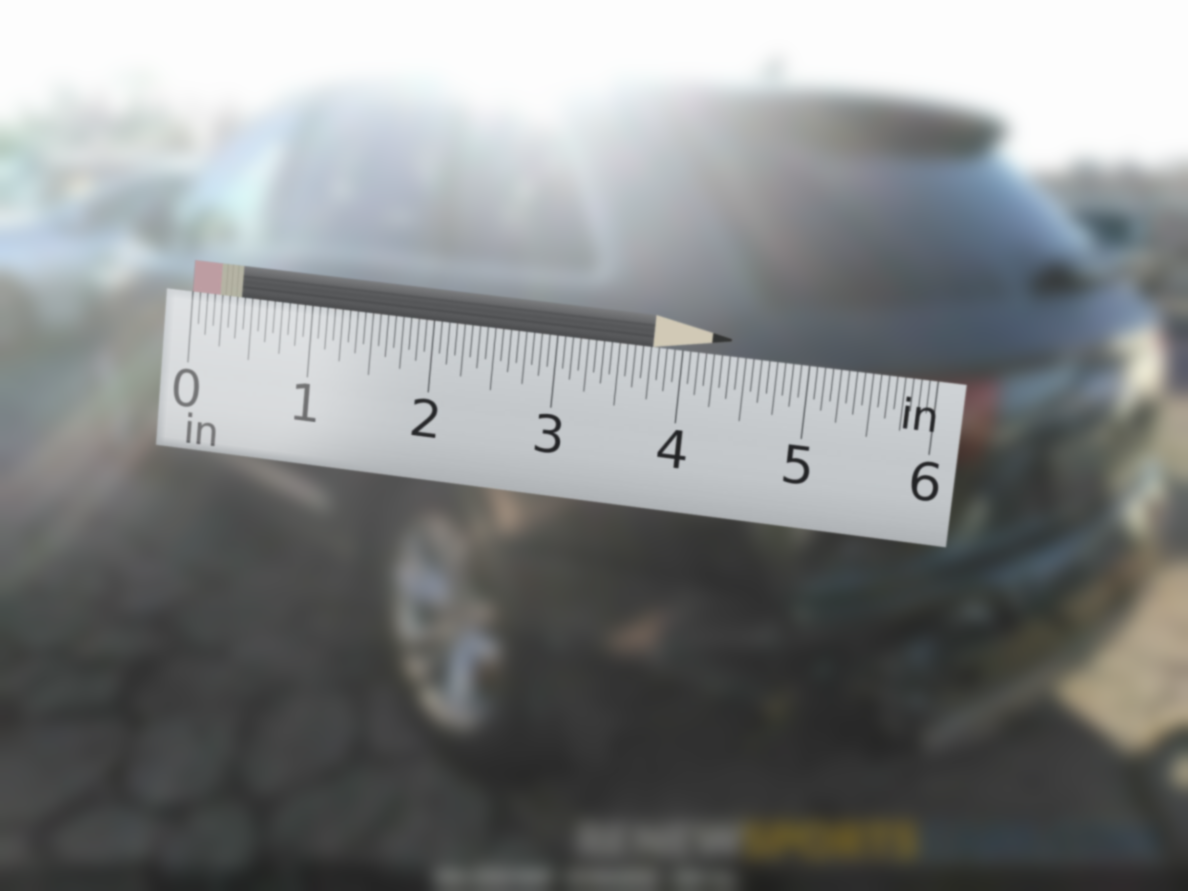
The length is 4.375
